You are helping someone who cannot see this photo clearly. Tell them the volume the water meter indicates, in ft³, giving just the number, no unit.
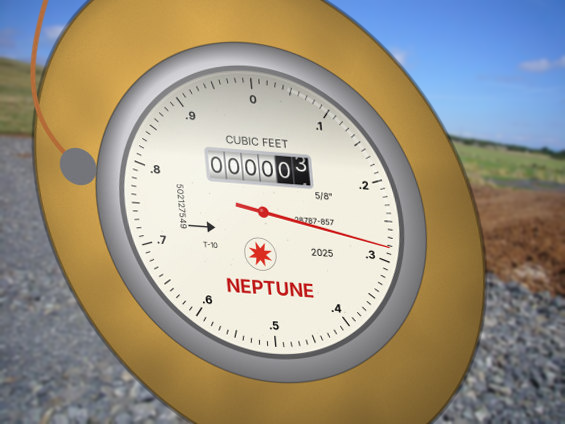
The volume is 3.28
